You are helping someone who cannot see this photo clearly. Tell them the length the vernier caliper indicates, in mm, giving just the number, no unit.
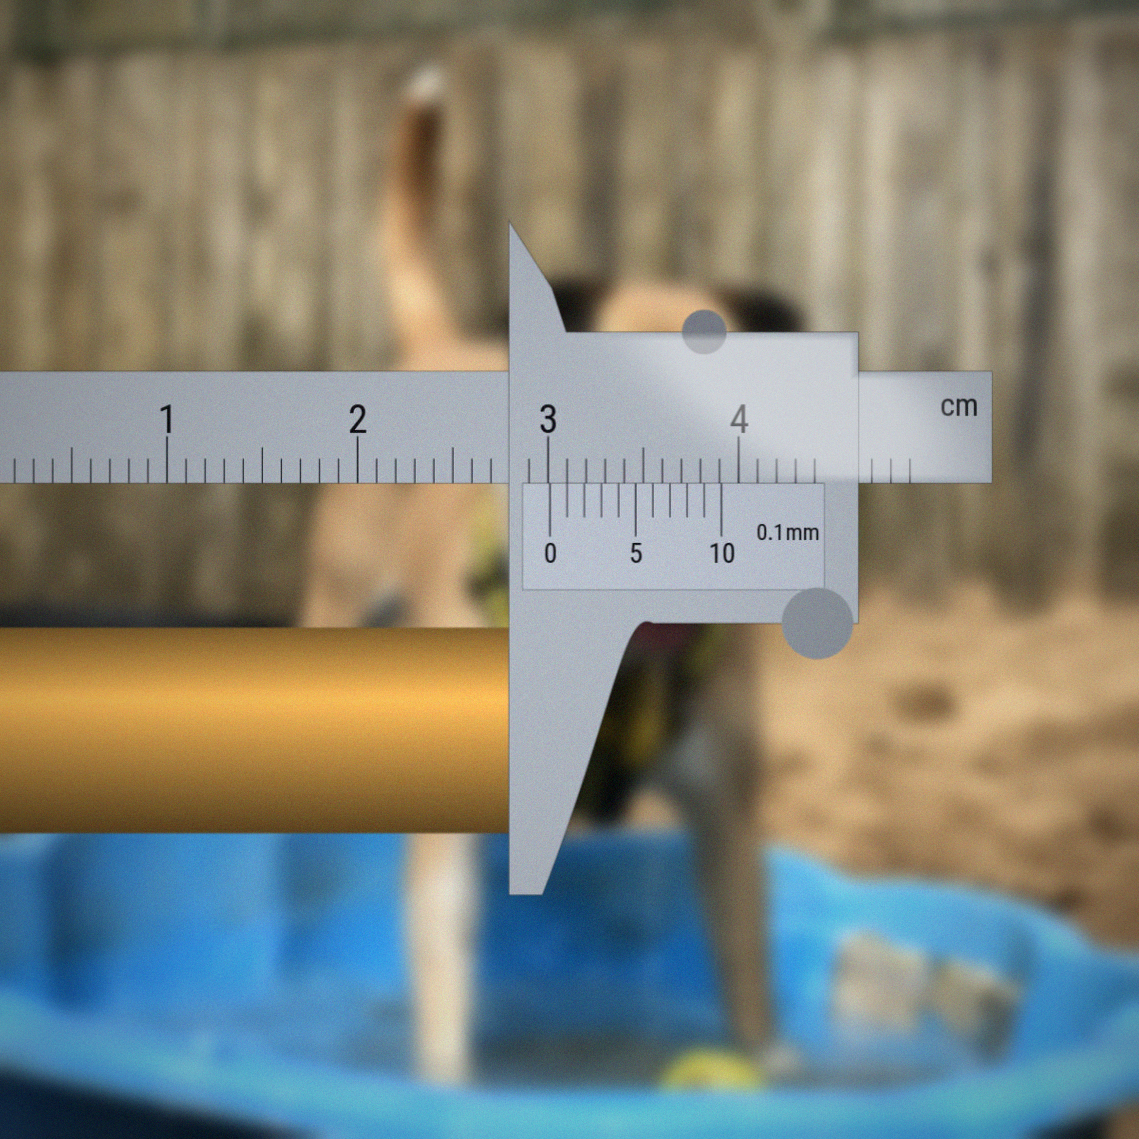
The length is 30.1
